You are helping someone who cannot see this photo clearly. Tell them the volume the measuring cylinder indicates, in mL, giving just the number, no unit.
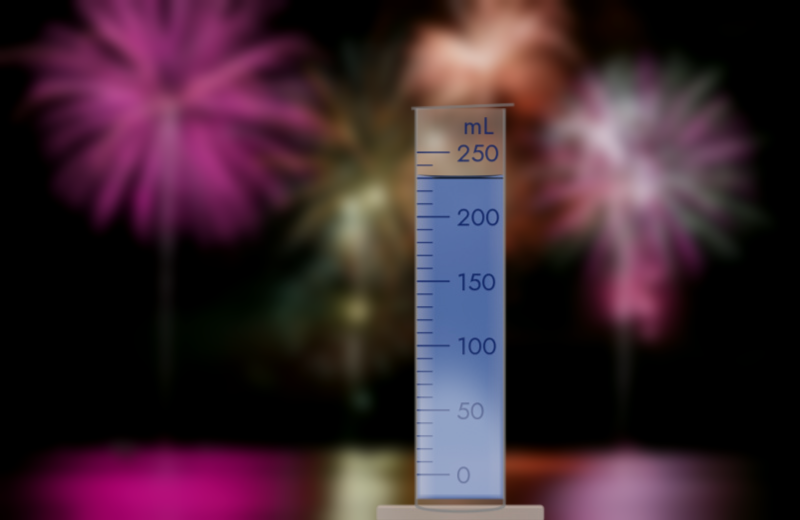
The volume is 230
